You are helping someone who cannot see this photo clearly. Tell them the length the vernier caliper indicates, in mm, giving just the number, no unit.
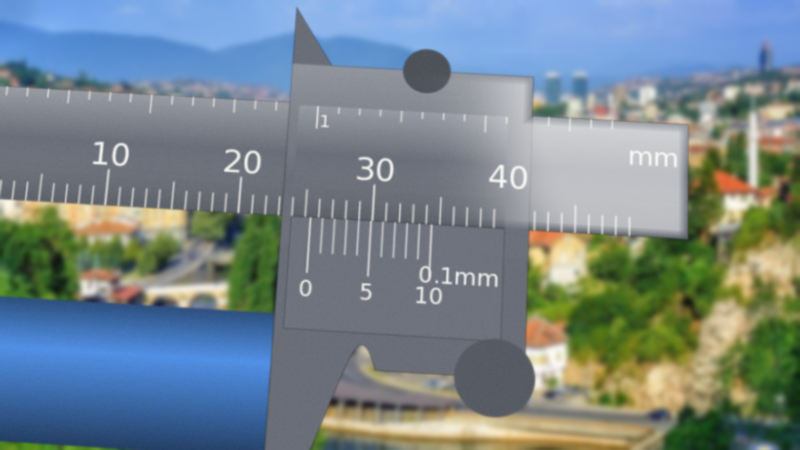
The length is 25.4
